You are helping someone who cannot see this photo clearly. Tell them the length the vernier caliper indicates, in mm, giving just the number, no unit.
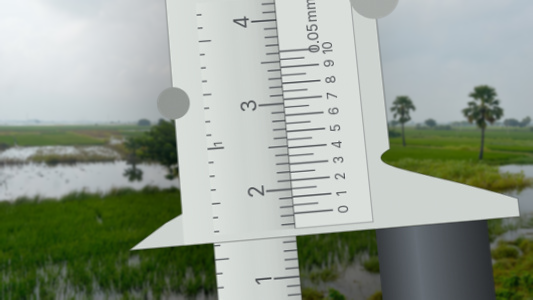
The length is 17.2
